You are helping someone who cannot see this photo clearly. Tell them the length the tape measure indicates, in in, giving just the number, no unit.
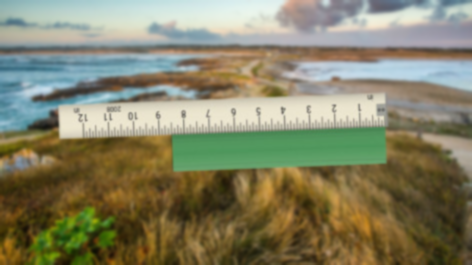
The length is 8.5
